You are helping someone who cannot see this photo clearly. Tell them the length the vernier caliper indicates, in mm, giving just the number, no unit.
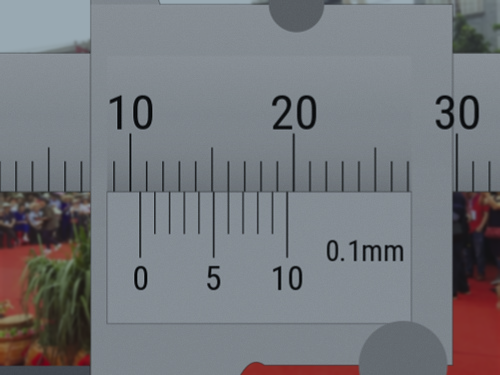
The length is 10.6
